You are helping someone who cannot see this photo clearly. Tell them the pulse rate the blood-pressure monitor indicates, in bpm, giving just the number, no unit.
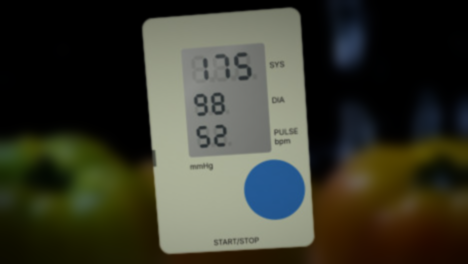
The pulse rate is 52
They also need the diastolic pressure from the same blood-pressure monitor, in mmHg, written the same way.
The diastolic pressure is 98
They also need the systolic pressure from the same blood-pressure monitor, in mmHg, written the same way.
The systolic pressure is 175
